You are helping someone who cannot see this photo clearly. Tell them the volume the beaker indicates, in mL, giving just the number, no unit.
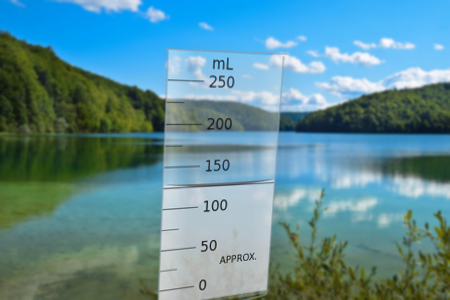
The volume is 125
